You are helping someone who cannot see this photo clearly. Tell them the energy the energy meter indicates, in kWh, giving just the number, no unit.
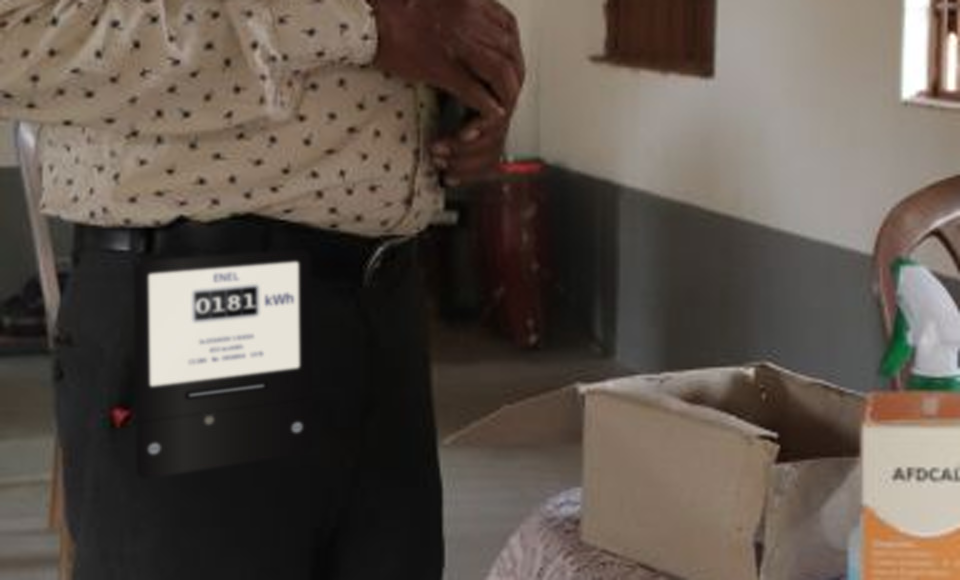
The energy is 181
